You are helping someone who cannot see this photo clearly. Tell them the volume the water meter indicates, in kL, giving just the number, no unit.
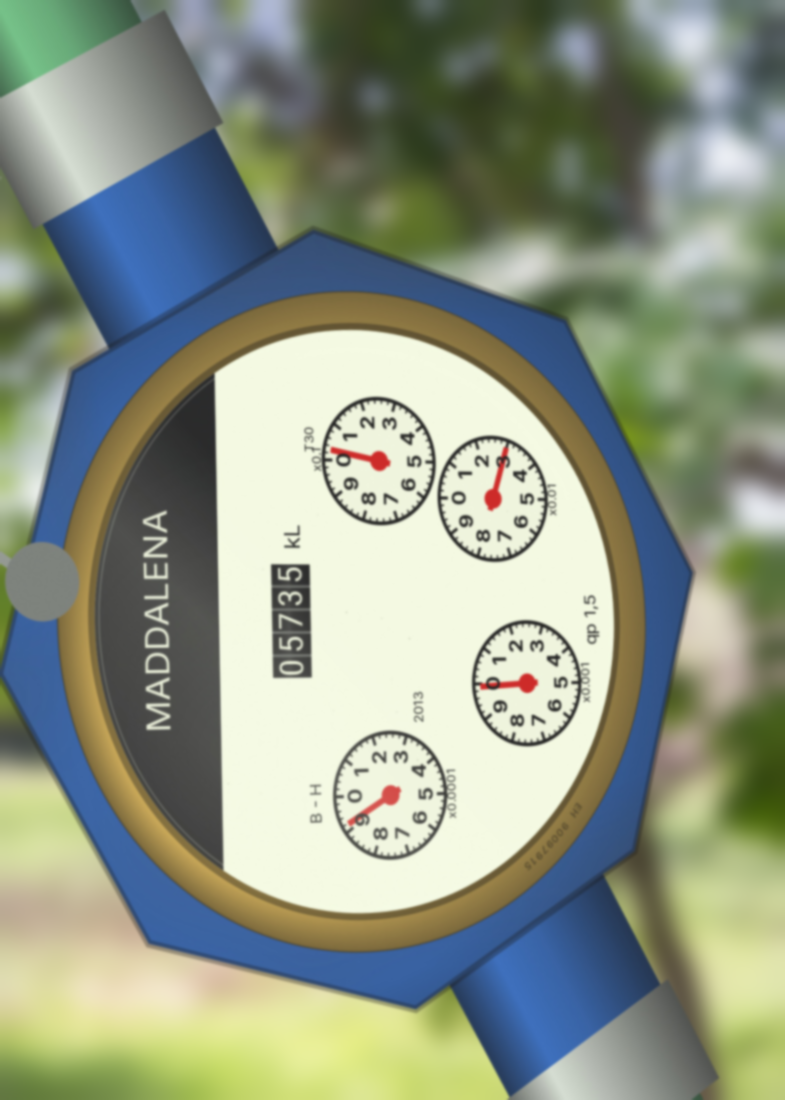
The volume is 5735.0299
